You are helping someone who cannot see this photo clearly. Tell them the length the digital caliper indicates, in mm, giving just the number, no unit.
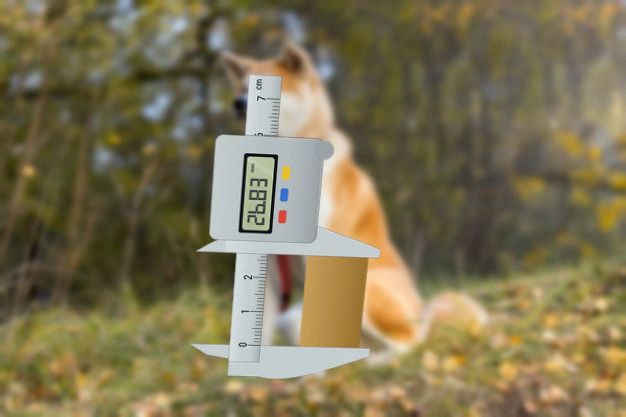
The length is 26.83
